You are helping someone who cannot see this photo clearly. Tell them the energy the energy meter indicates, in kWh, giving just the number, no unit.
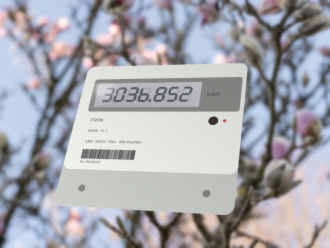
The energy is 3036.852
